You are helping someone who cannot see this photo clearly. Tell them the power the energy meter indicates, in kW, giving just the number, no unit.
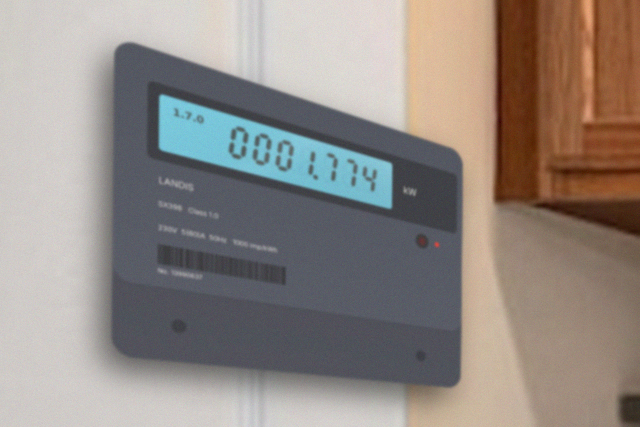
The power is 1.774
